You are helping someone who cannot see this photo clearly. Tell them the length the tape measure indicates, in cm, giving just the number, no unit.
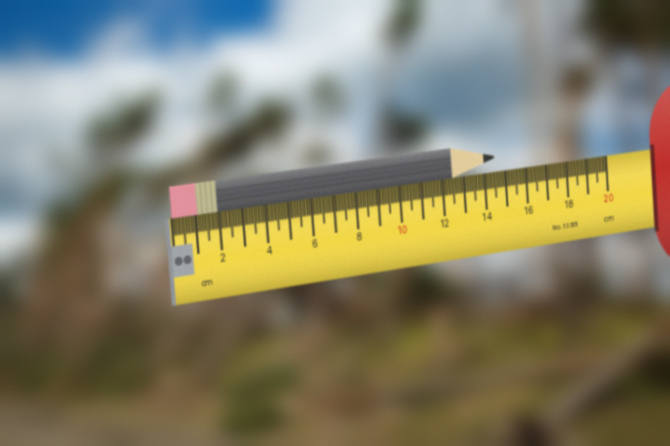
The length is 14.5
